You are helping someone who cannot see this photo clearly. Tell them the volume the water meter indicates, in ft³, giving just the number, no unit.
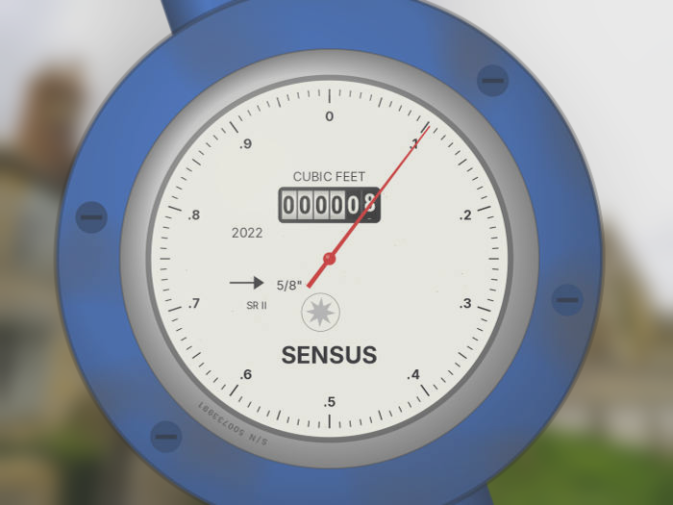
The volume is 8.10
